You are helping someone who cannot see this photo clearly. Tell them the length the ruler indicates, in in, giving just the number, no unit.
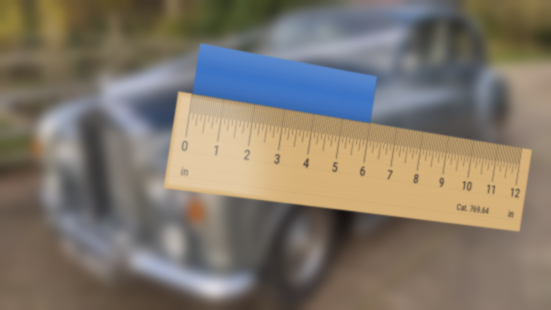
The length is 6
